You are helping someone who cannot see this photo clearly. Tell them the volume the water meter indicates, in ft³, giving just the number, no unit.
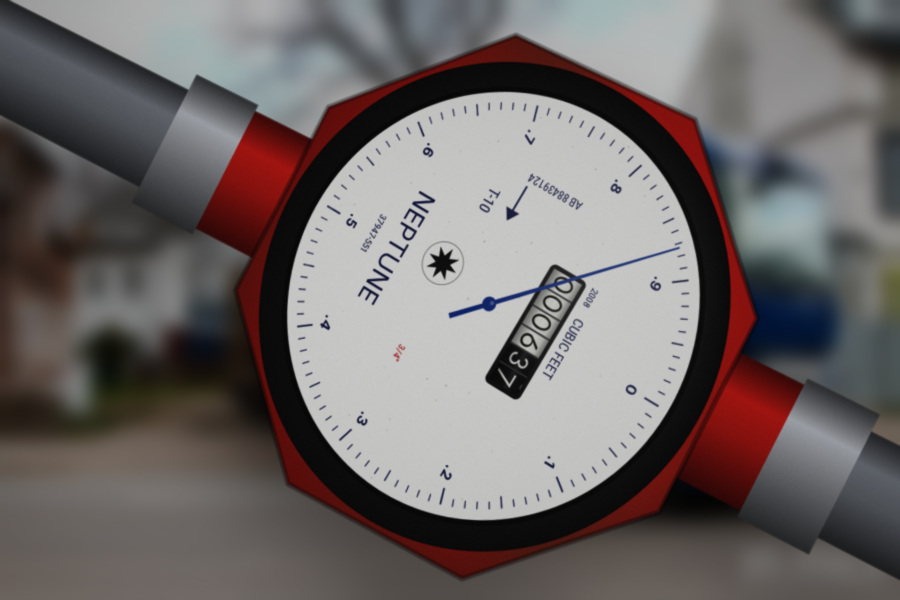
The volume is 636.87
